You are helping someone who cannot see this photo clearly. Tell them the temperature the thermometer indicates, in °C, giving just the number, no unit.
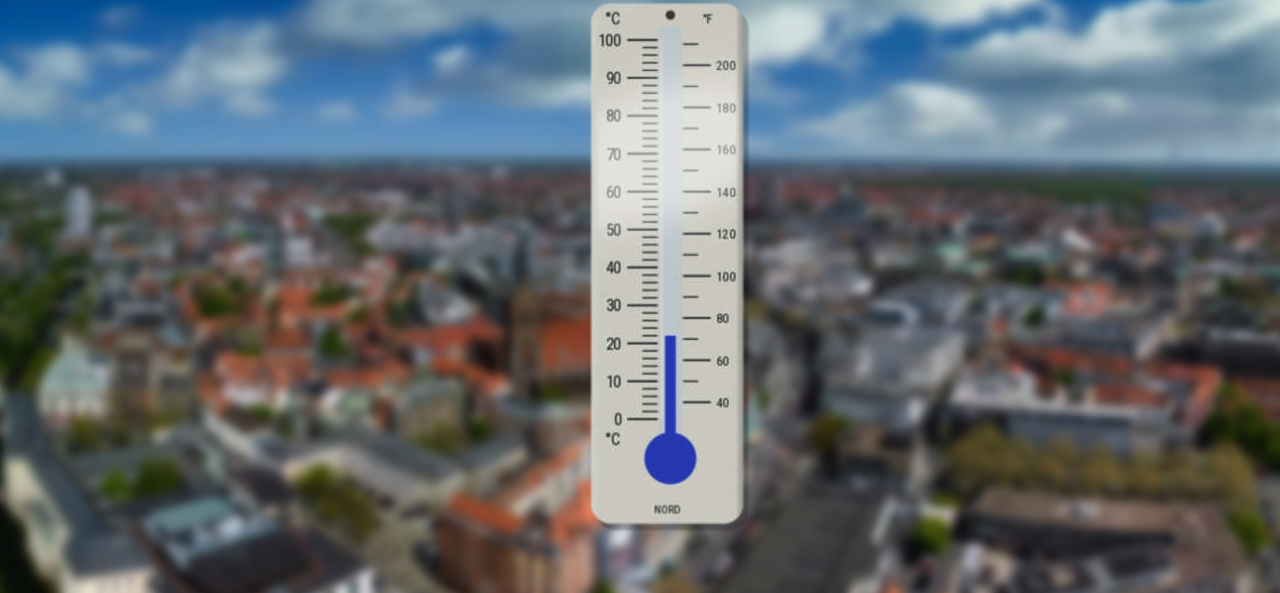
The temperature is 22
